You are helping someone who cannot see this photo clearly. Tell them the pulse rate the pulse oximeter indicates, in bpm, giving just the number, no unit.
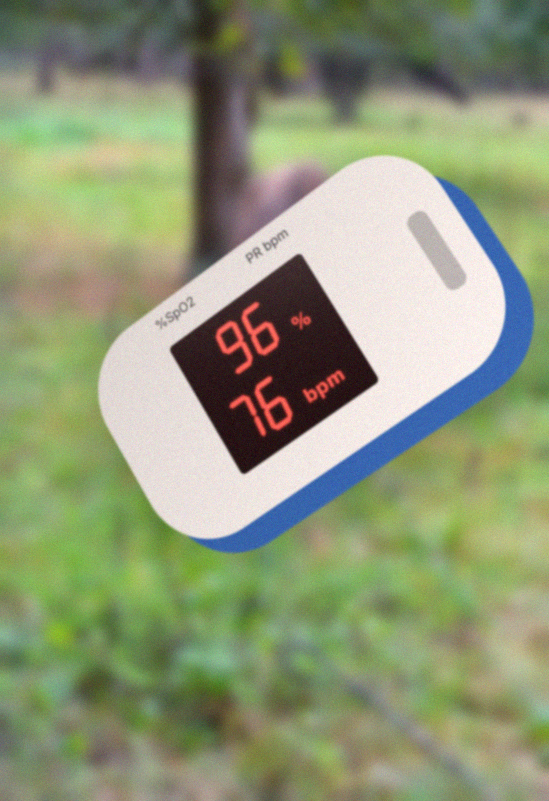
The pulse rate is 76
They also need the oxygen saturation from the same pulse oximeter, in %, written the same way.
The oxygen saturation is 96
